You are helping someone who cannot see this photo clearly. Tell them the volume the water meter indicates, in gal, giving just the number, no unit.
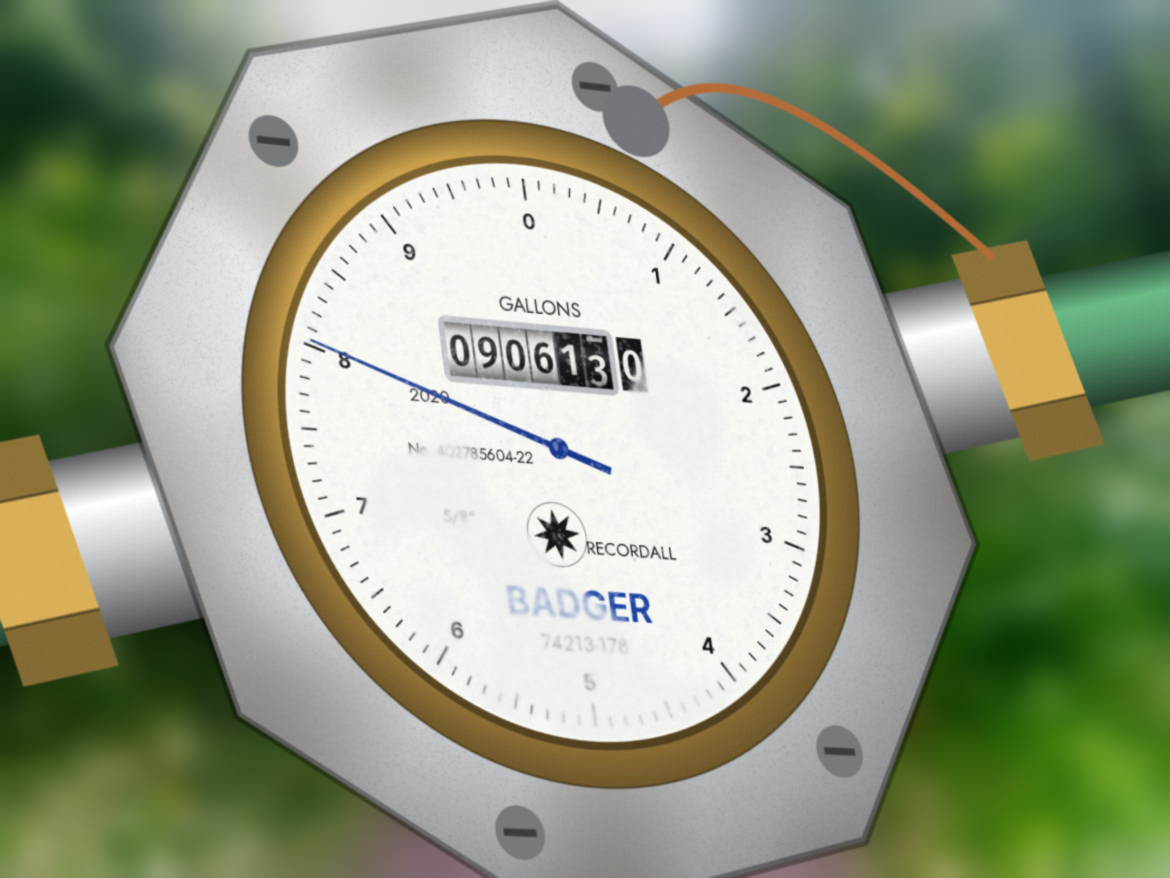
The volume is 906128.0
